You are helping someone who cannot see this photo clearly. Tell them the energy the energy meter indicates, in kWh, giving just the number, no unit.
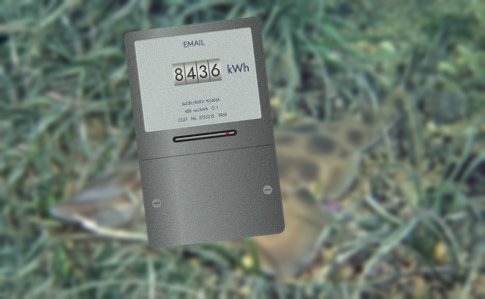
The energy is 8436
